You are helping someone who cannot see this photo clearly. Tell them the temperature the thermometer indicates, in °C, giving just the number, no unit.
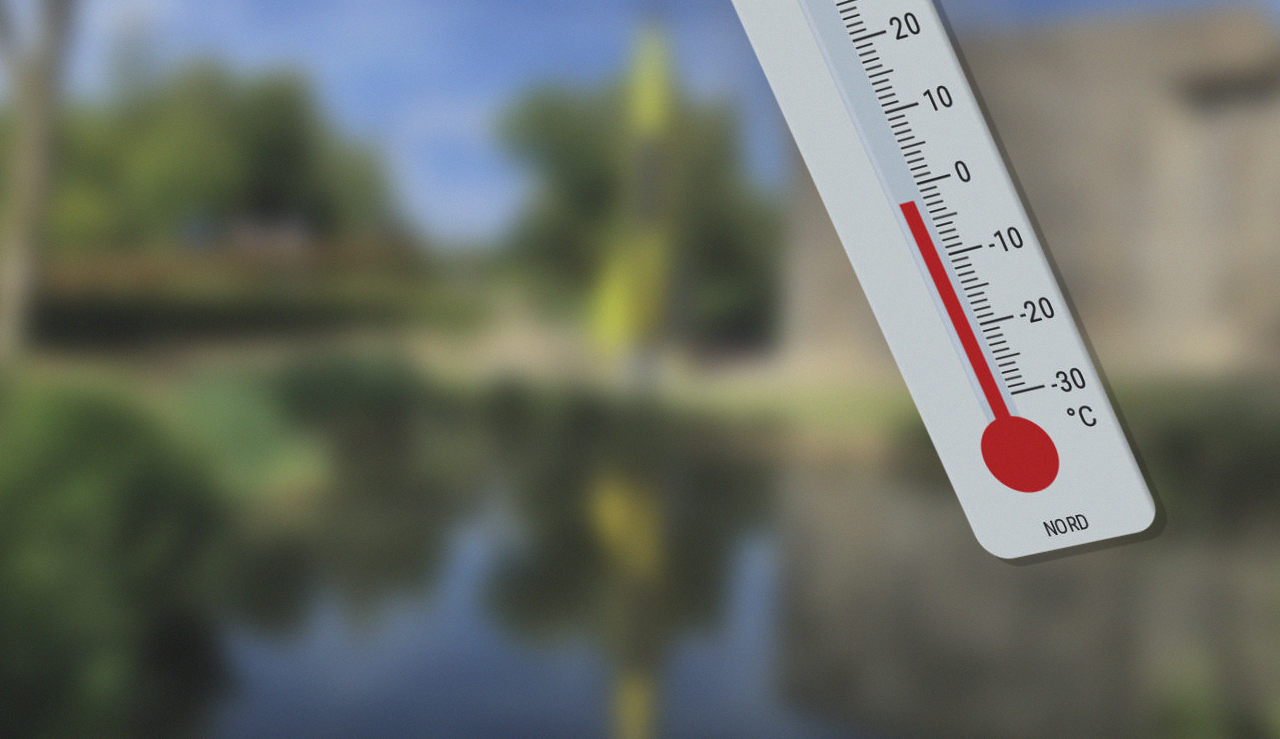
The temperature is -2
